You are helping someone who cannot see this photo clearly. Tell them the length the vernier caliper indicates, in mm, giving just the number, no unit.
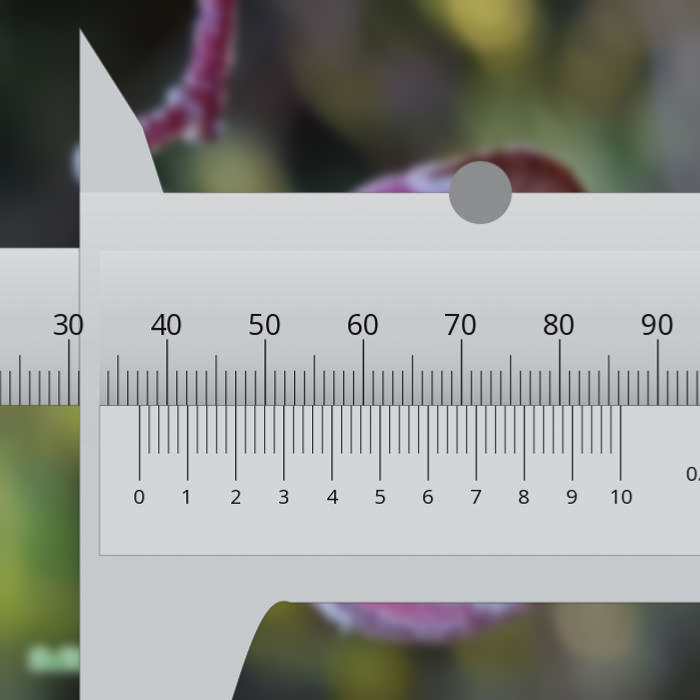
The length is 37.2
